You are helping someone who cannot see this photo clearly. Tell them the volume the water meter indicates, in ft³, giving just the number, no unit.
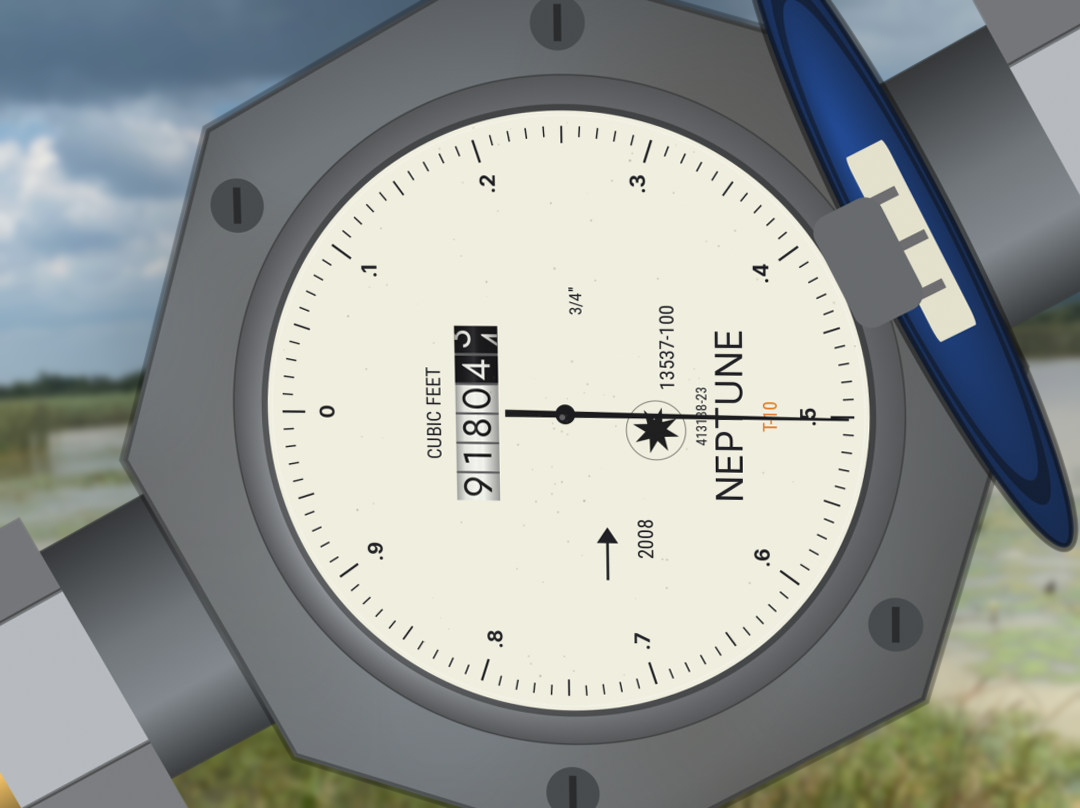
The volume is 918043.50
